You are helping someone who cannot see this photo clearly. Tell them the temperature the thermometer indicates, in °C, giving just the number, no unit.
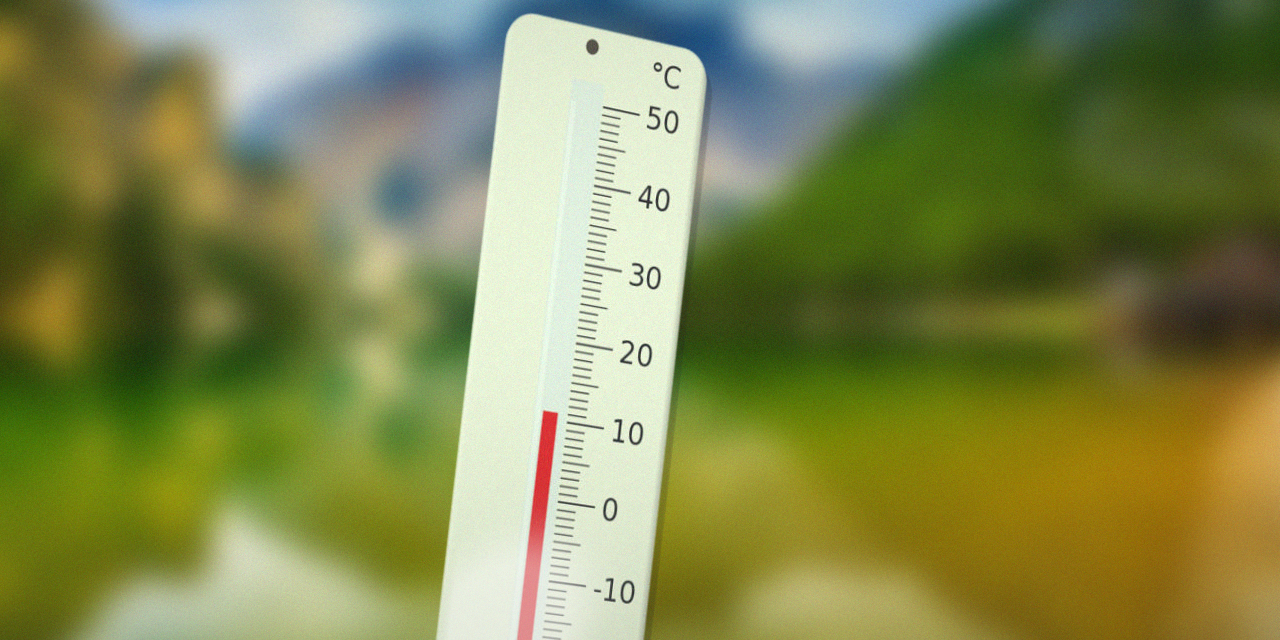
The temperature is 11
